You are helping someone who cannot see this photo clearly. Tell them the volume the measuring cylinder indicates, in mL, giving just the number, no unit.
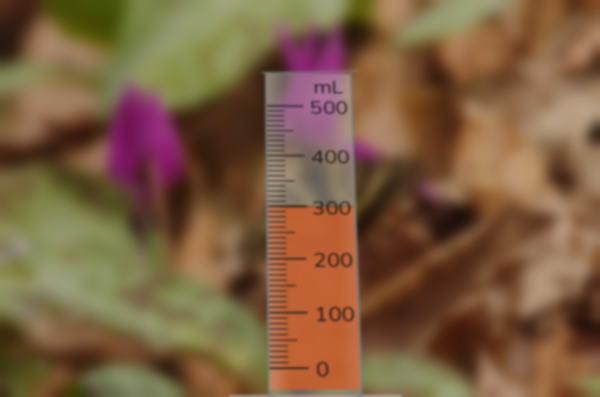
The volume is 300
